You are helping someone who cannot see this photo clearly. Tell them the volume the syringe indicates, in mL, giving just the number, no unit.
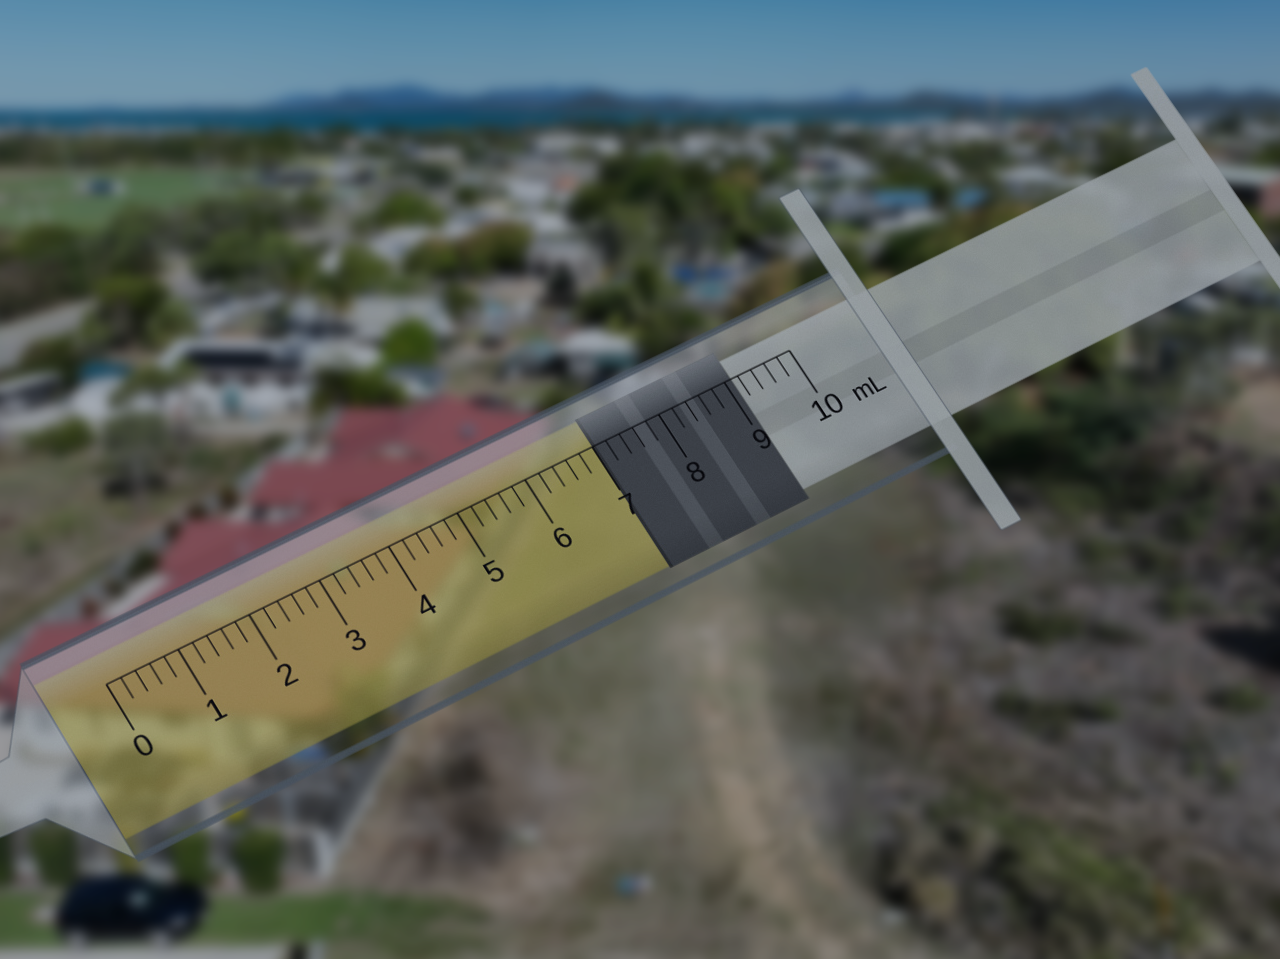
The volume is 7
